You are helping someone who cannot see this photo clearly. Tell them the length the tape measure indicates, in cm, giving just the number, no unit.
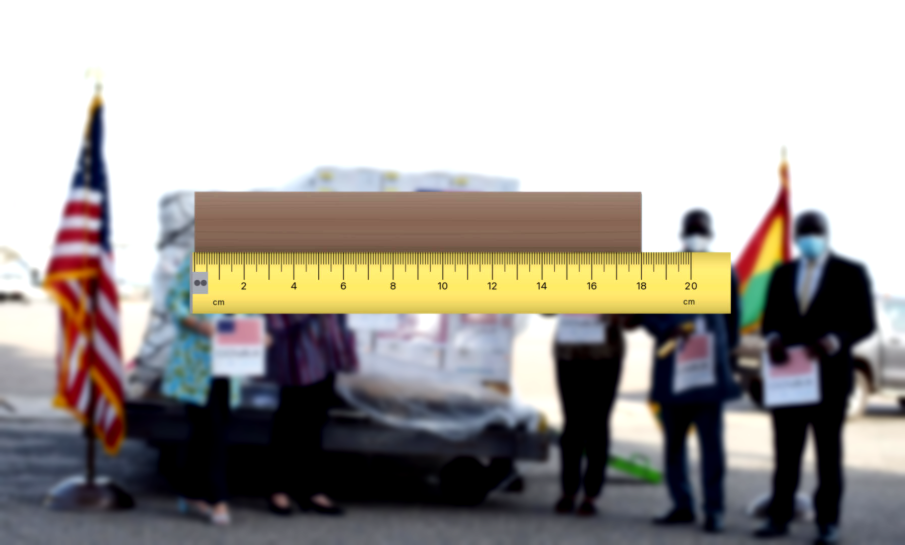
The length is 18
